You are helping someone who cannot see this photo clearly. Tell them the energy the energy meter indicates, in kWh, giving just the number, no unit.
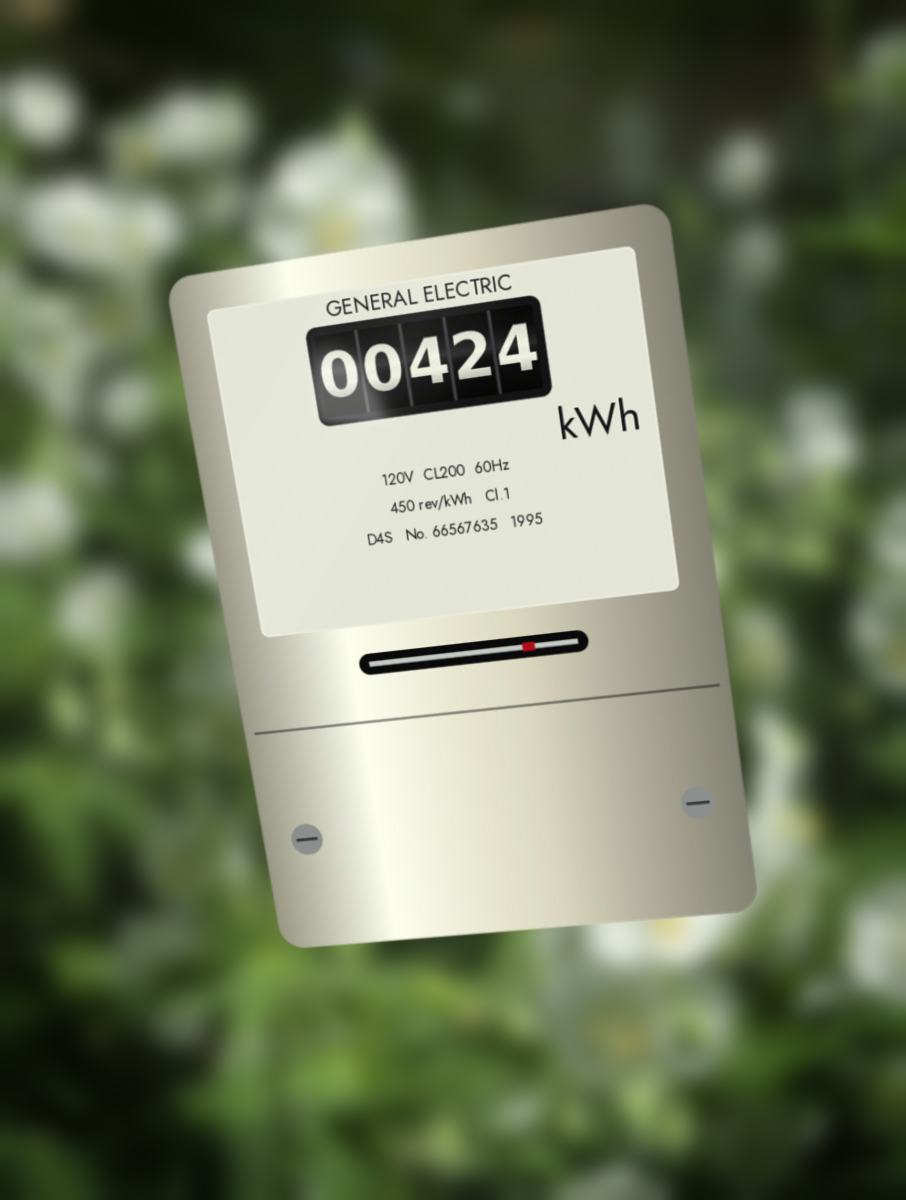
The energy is 424
